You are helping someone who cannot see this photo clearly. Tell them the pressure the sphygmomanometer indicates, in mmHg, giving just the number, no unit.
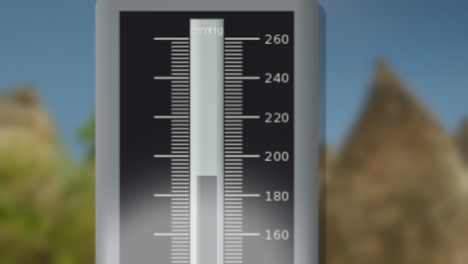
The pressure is 190
